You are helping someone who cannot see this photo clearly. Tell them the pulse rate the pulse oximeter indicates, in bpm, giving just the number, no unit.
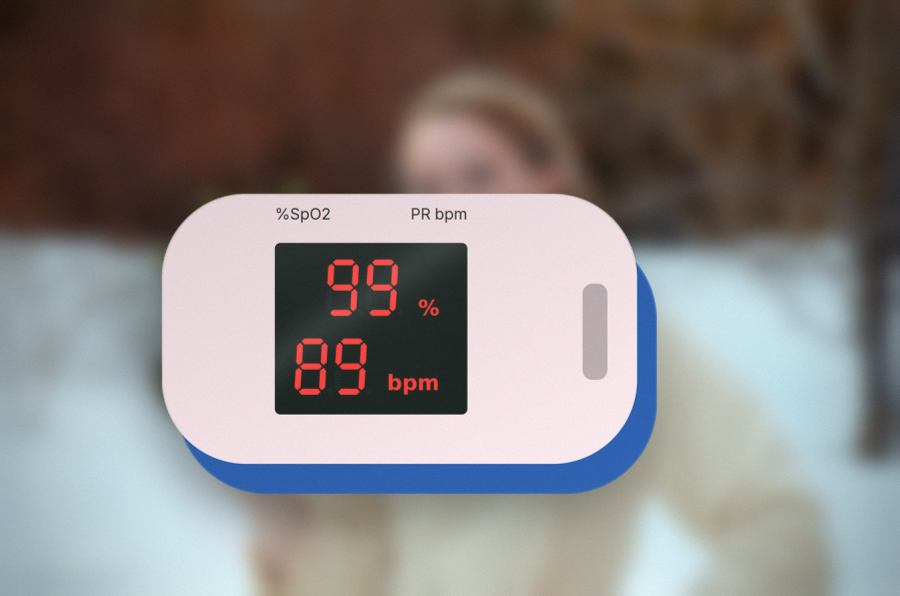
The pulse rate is 89
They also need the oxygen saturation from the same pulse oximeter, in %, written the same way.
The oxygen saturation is 99
